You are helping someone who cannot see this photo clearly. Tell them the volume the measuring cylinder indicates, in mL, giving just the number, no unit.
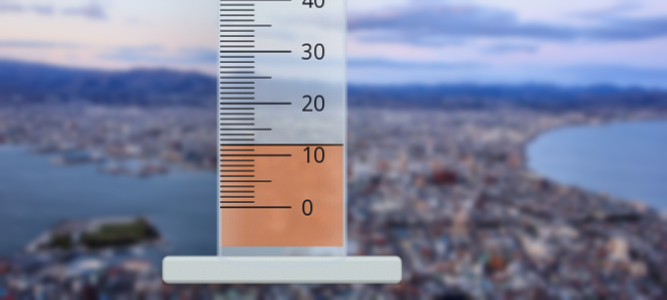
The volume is 12
